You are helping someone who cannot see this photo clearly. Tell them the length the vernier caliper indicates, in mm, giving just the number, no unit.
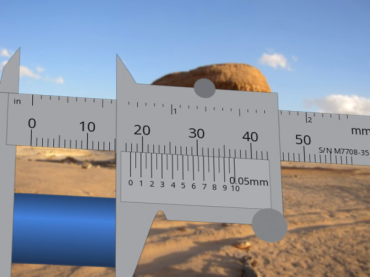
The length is 17.8
